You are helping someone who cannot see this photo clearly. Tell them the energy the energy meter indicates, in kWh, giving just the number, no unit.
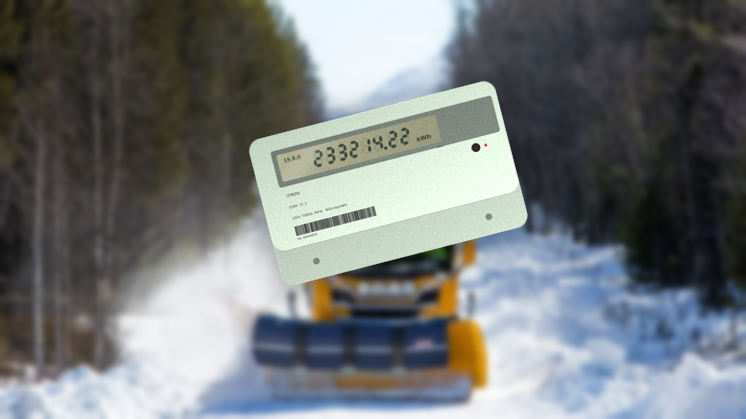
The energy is 233214.22
